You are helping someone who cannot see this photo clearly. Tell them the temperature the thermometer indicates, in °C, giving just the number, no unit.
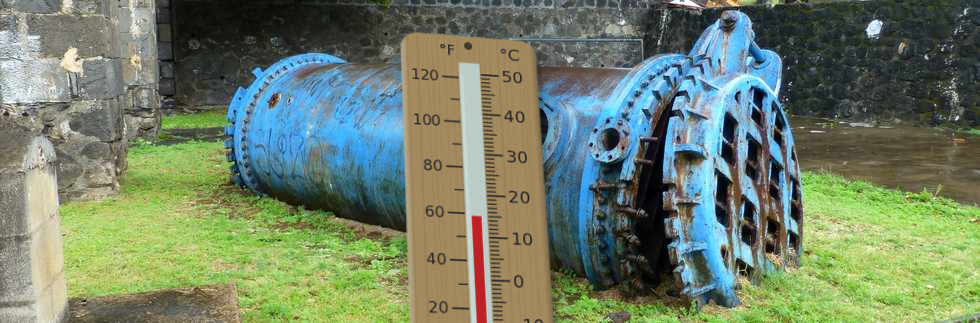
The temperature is 15
